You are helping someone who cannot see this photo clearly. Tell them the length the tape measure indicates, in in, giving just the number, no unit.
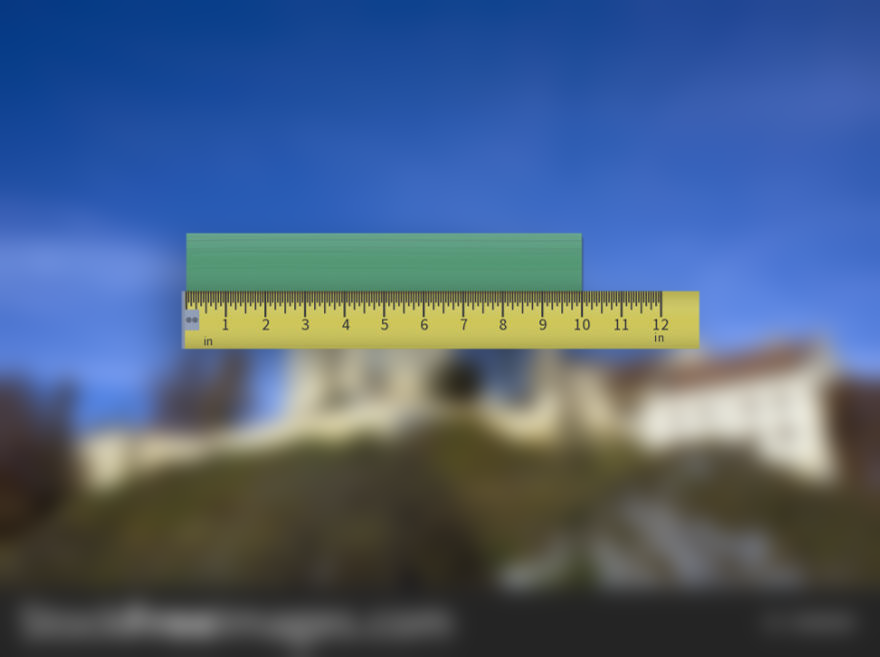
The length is 10
